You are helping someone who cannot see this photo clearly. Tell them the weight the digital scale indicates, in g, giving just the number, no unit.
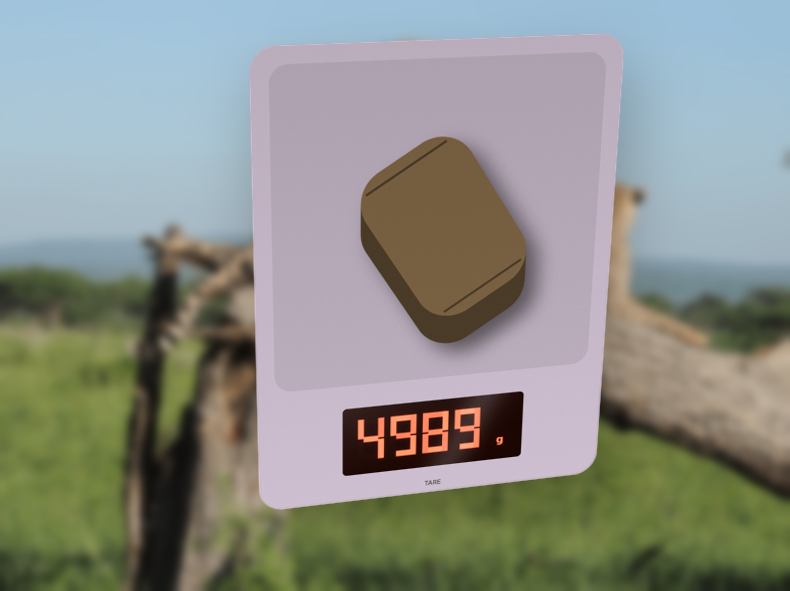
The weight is 4989
